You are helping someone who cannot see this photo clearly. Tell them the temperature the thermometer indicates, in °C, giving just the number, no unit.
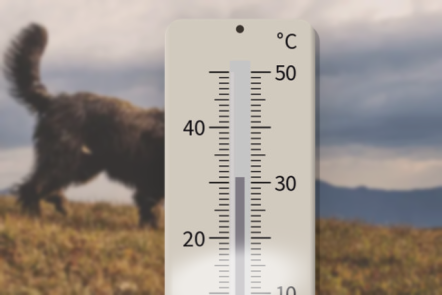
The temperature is 31
